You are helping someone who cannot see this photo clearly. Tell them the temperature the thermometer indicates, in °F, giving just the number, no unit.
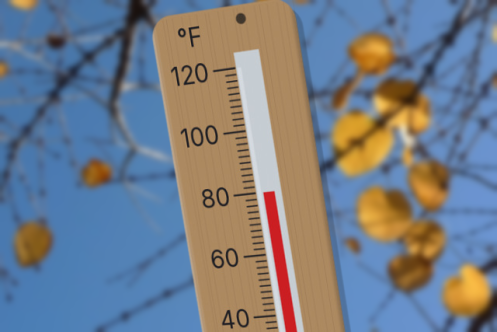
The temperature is 80
